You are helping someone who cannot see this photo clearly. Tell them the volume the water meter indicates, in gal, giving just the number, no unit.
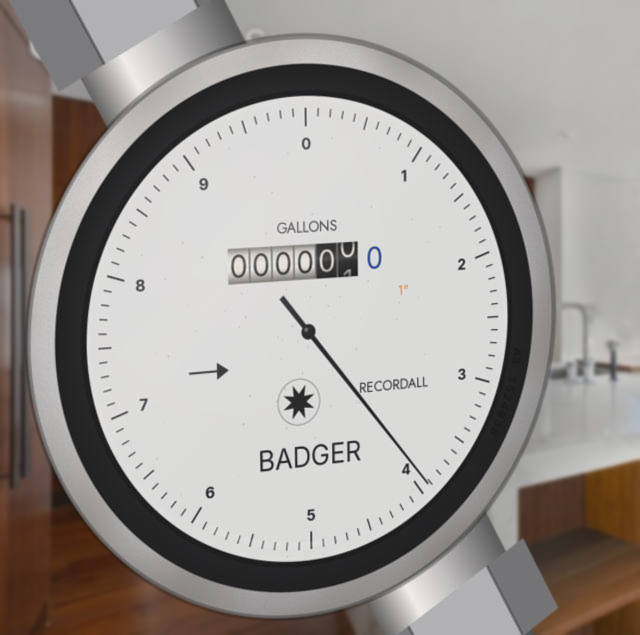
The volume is 3.9
